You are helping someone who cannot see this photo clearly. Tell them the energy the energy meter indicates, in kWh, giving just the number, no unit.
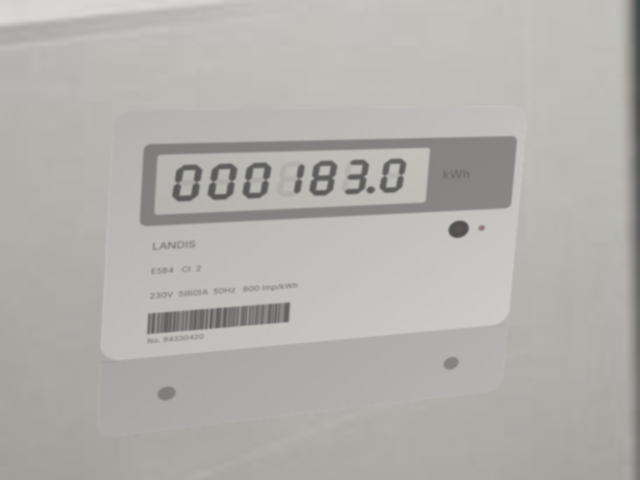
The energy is 183.0
